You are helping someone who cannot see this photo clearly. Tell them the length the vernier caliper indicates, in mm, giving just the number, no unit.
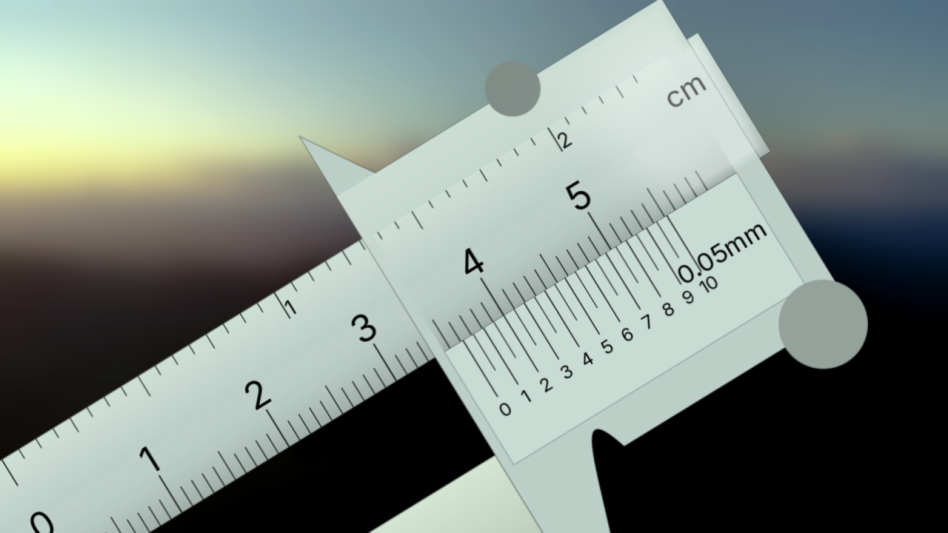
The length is 36.2
